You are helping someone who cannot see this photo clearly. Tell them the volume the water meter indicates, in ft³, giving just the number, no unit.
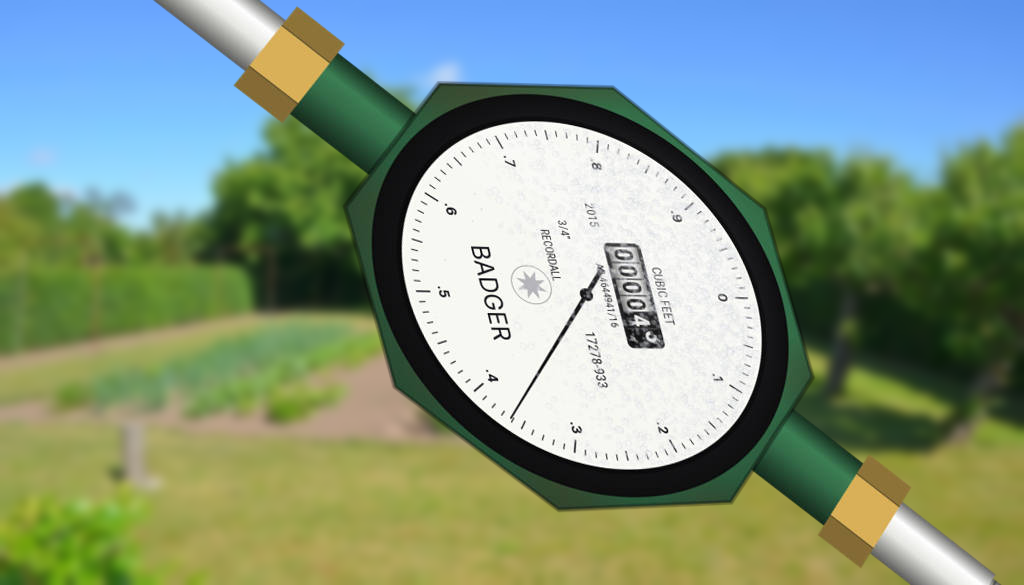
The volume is 43.36
